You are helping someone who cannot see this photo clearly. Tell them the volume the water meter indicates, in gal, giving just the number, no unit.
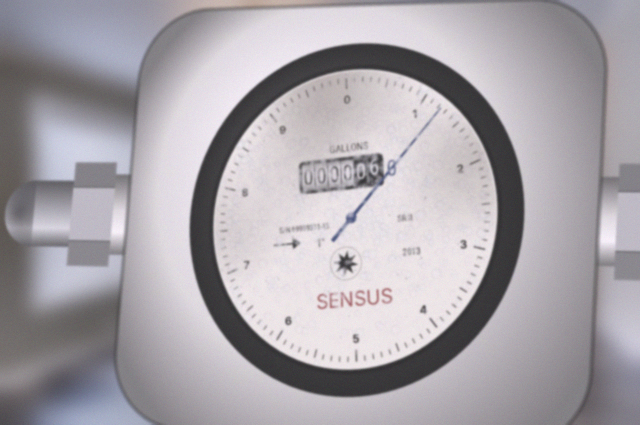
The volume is 61.2
